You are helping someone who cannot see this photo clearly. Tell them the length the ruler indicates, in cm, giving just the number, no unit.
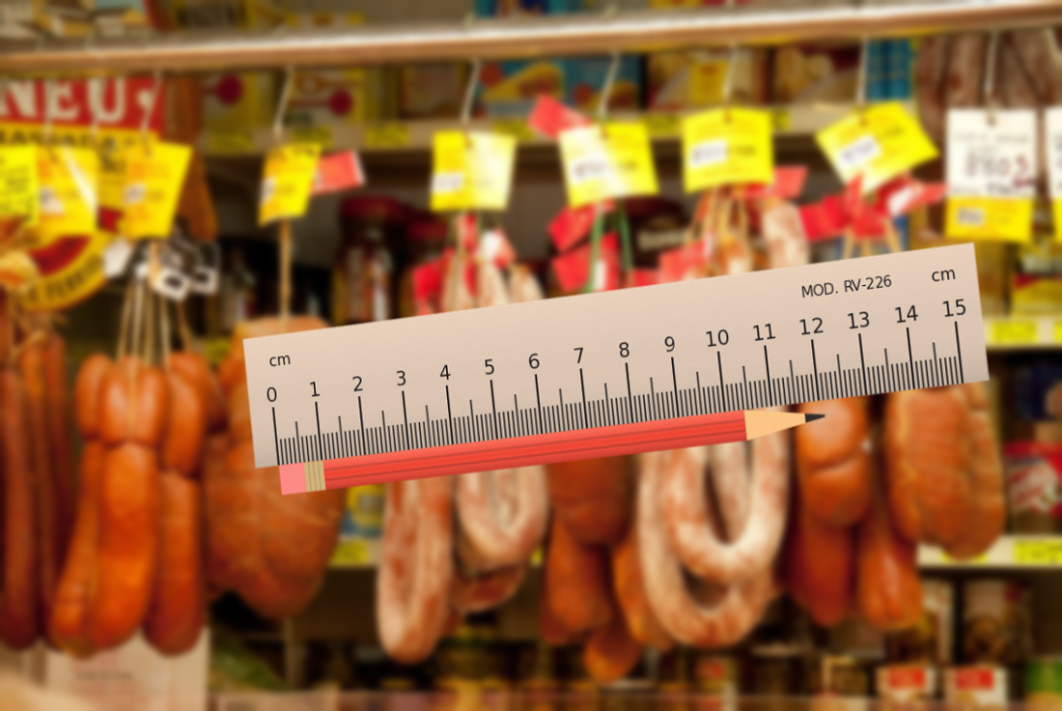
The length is 12.1
